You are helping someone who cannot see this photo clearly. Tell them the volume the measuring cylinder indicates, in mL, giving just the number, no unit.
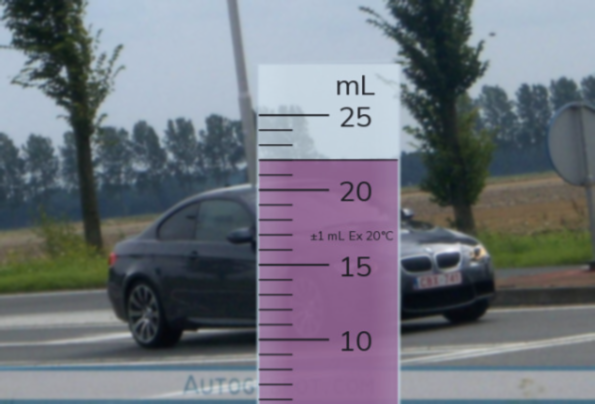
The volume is 22
